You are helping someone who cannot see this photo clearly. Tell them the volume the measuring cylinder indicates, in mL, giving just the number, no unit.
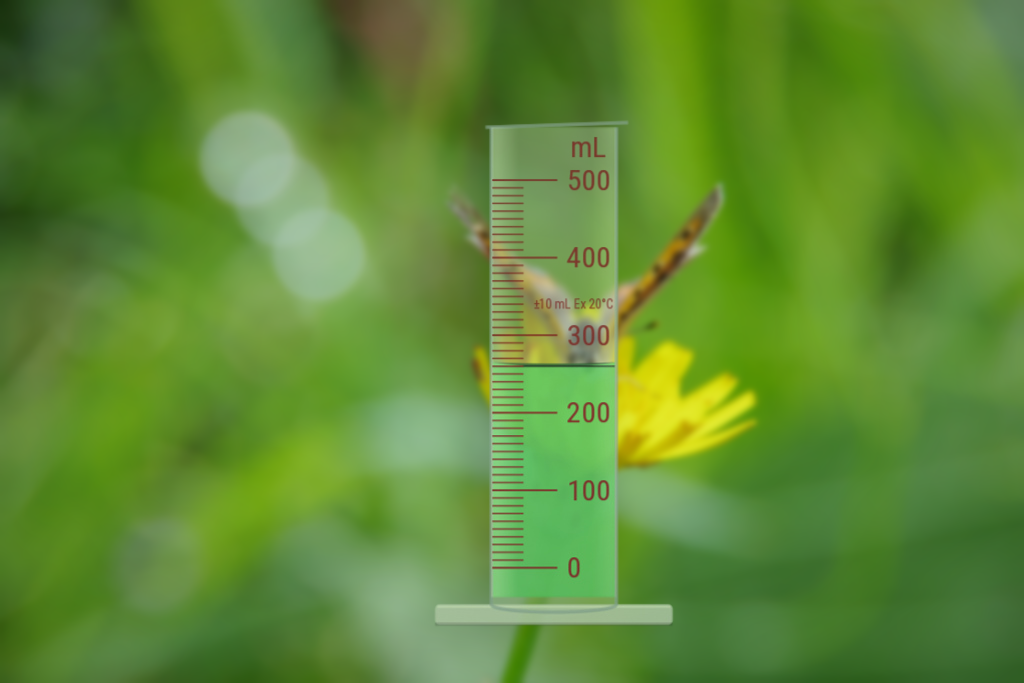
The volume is 260
